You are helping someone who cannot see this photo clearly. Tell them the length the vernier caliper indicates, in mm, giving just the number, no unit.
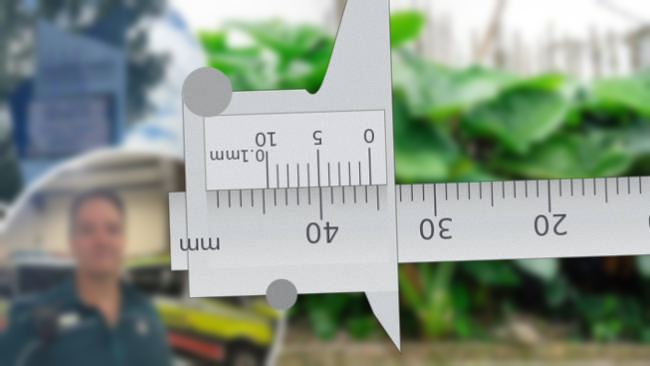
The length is 35.6
